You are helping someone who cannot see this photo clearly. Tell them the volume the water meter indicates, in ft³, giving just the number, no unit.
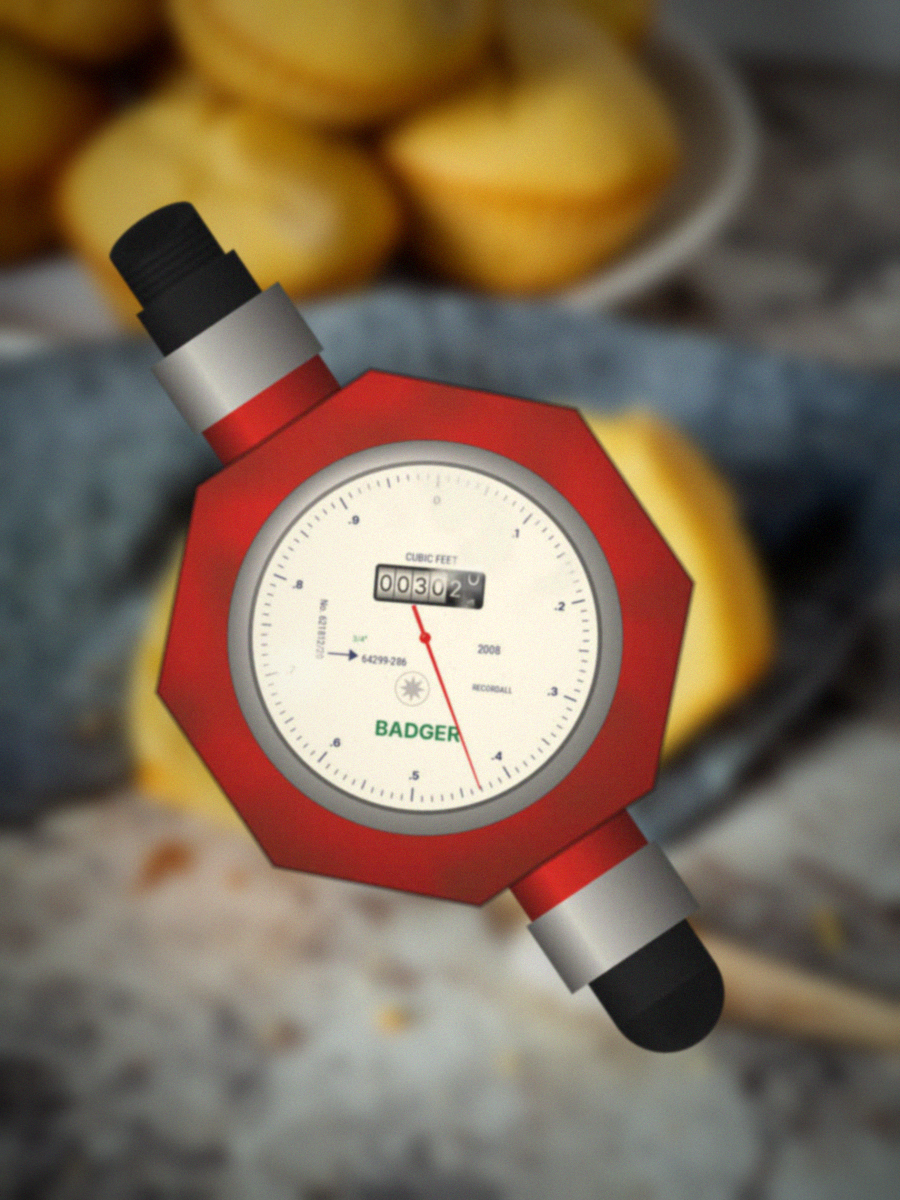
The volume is 3020.43
